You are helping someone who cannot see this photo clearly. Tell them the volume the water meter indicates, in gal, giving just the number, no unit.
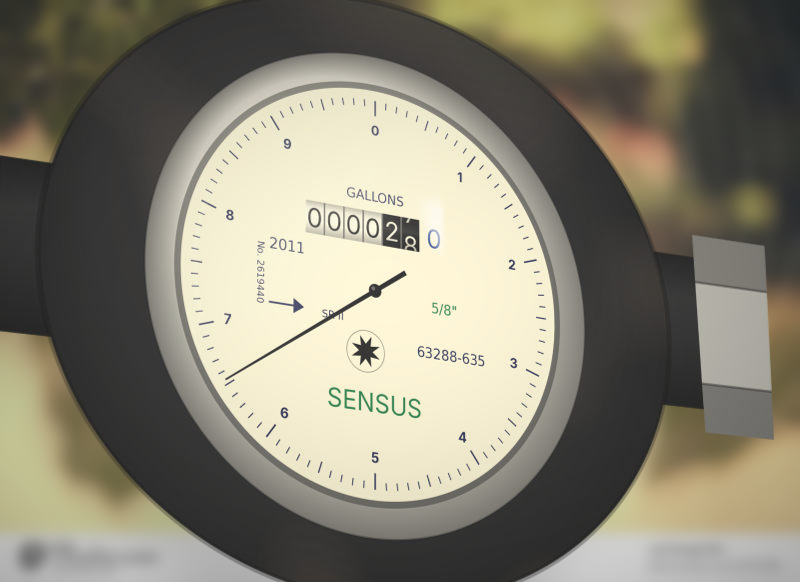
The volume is 276.5
